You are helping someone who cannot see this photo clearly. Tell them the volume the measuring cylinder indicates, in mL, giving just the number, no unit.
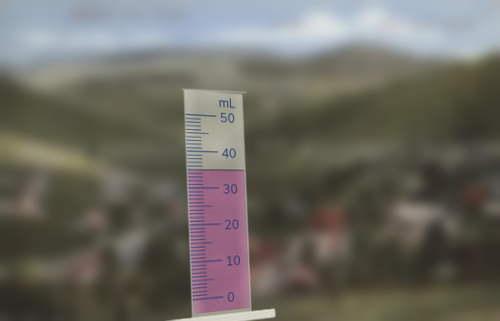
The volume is 35
